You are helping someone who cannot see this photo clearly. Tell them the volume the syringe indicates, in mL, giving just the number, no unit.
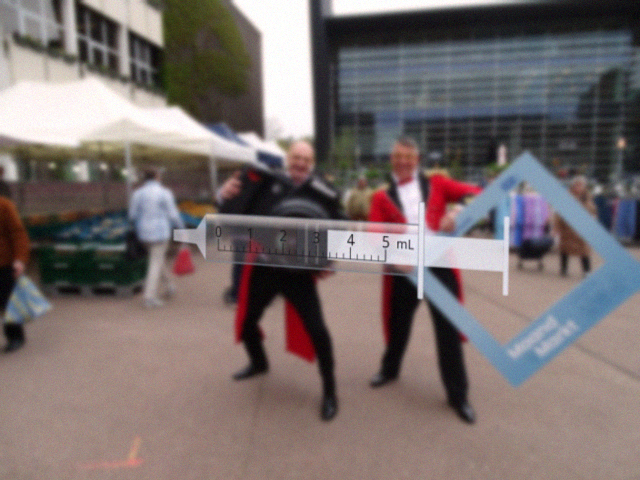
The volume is 2.4
